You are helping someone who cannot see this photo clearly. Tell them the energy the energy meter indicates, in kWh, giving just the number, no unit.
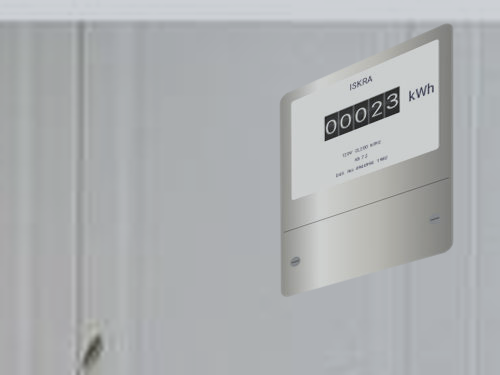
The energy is 23
